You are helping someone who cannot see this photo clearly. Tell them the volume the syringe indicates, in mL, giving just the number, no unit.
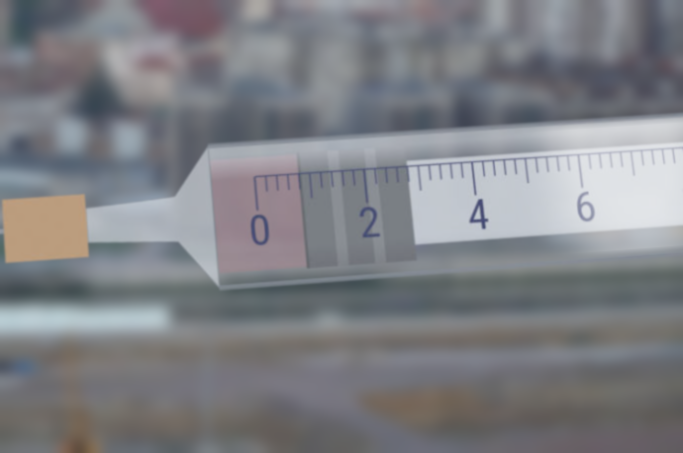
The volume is 0.8
